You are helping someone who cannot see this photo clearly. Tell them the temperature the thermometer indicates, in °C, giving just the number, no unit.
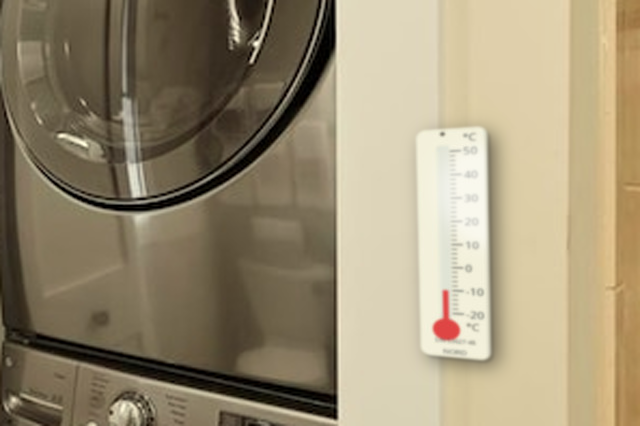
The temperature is -10
